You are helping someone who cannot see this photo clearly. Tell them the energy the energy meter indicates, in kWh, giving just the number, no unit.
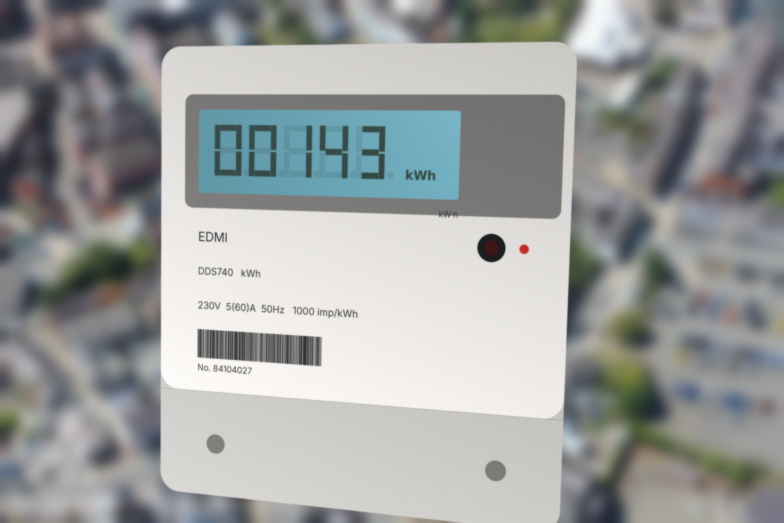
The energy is 143
